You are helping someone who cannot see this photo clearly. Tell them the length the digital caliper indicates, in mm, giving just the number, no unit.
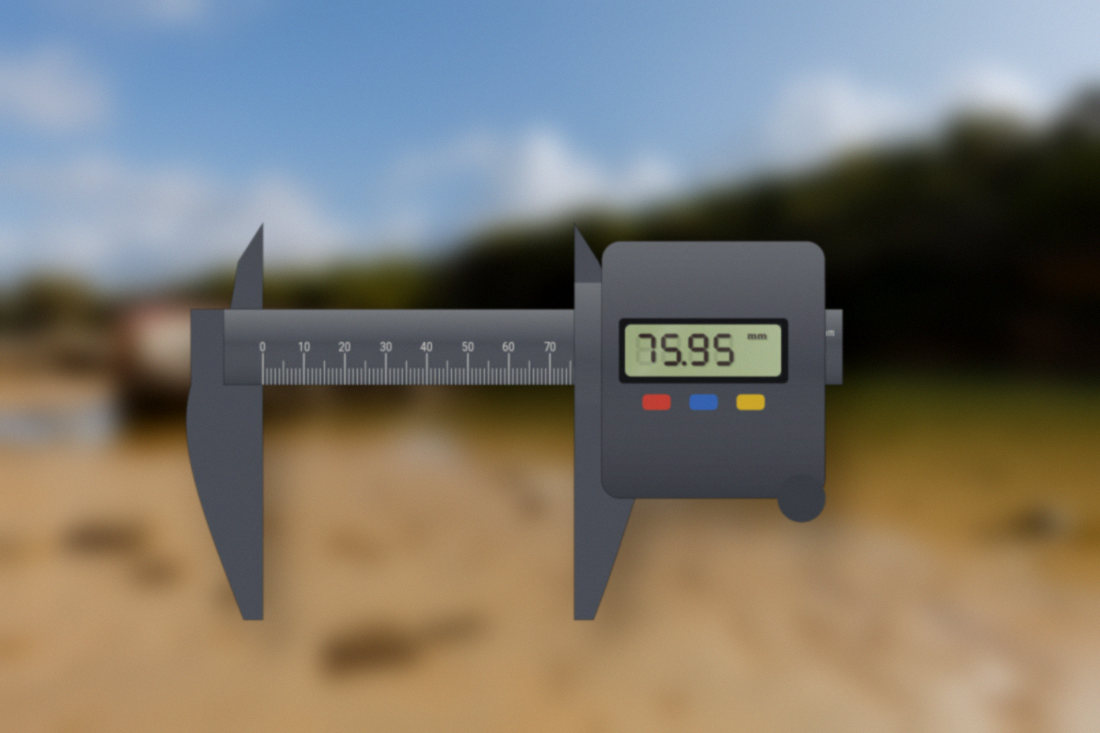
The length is 75.95
